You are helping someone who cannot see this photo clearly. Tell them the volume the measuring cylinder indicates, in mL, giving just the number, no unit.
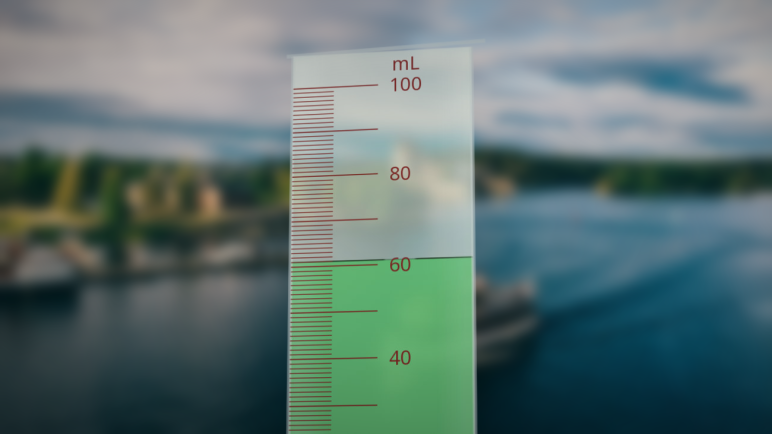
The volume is 61
